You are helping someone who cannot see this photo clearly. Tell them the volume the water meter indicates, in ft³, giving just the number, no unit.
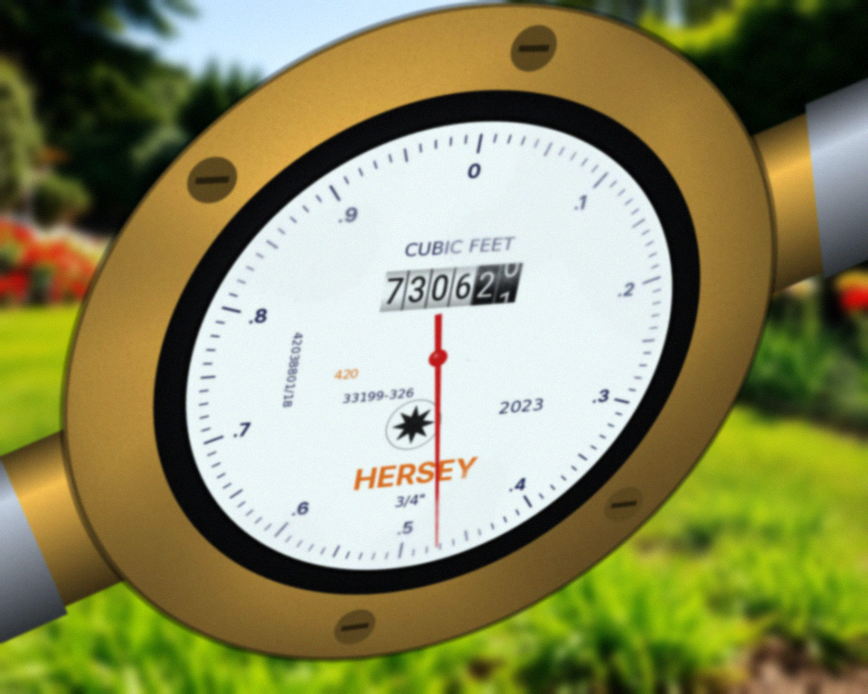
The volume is 730620.47
